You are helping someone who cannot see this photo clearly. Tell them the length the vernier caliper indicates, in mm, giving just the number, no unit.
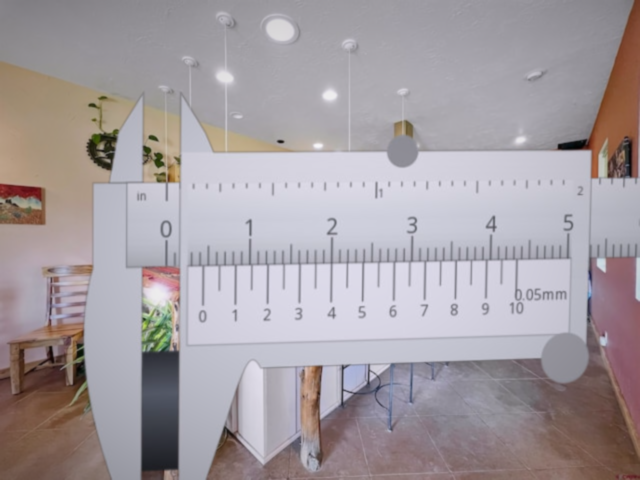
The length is 4.4
